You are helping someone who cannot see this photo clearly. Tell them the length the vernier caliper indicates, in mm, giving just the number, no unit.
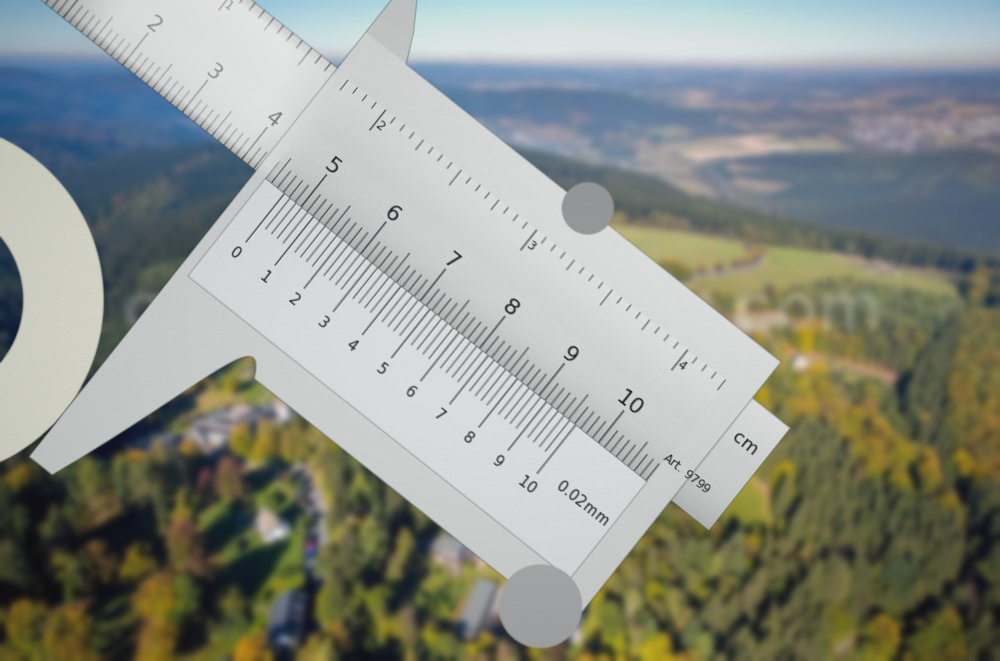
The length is 47.2
